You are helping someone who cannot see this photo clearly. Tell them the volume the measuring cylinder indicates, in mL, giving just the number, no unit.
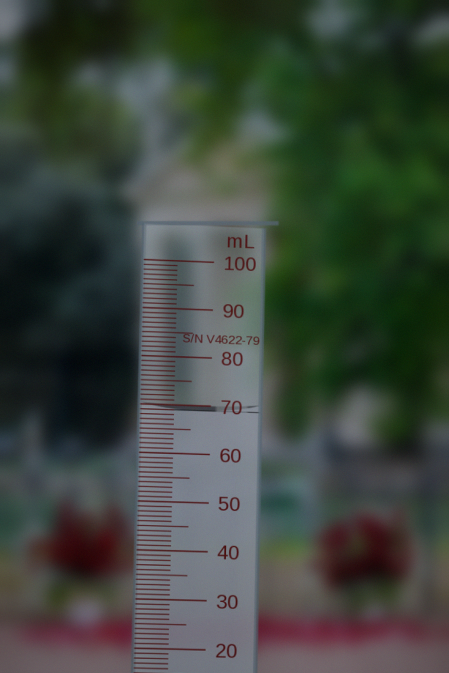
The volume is 69
